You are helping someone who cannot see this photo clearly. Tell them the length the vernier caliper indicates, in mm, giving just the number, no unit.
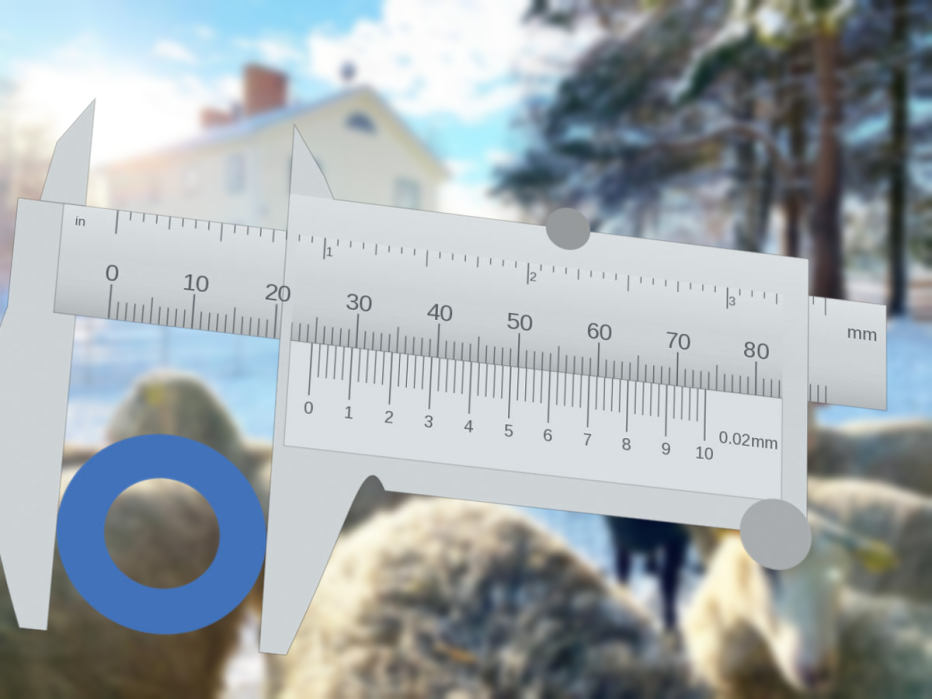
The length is 24.6
